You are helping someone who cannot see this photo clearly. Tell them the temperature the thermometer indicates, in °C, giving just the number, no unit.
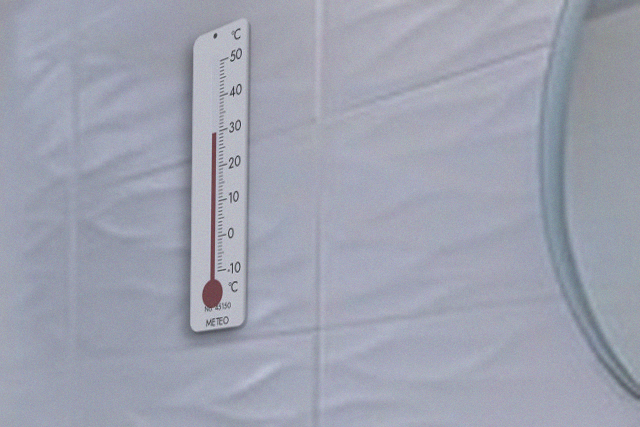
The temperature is 30
